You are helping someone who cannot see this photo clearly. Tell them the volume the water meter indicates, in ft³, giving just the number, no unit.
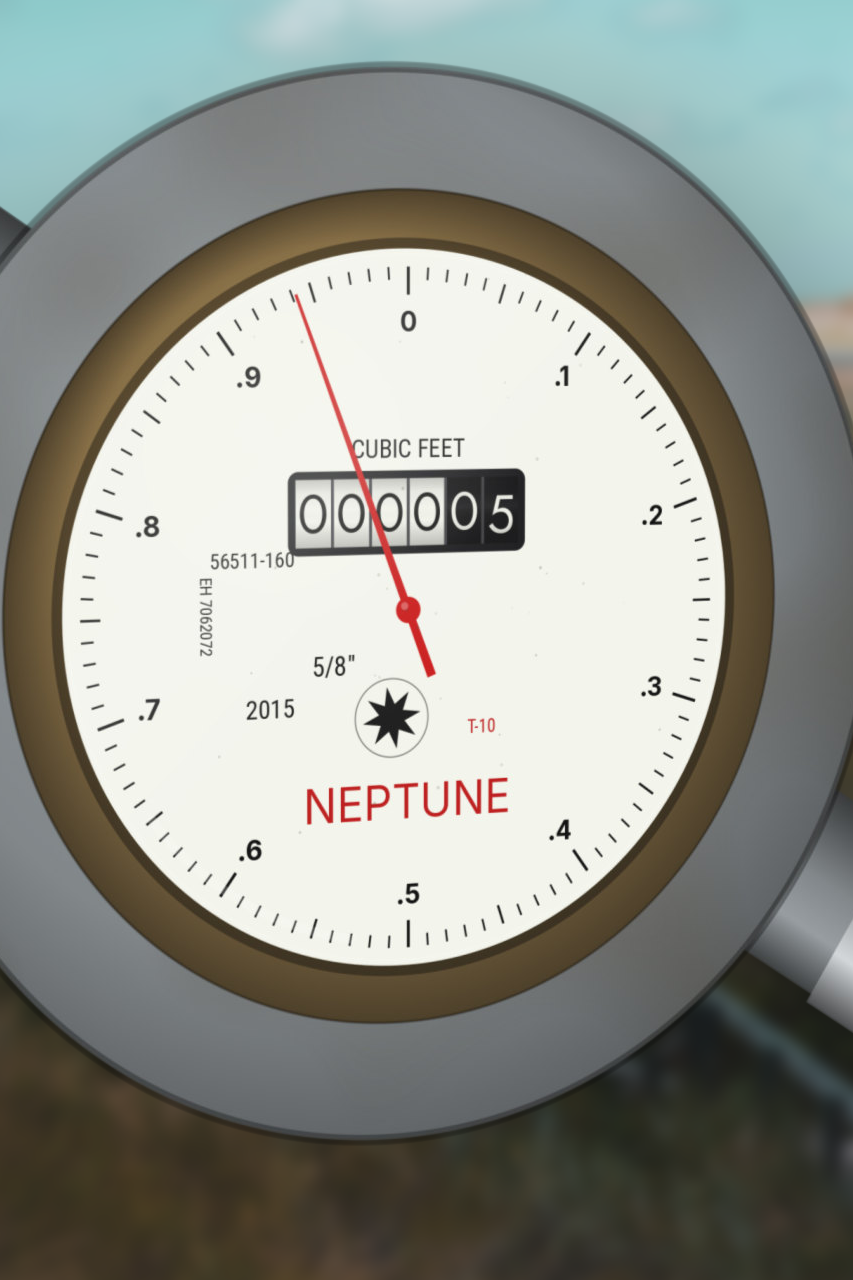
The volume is 4.94
